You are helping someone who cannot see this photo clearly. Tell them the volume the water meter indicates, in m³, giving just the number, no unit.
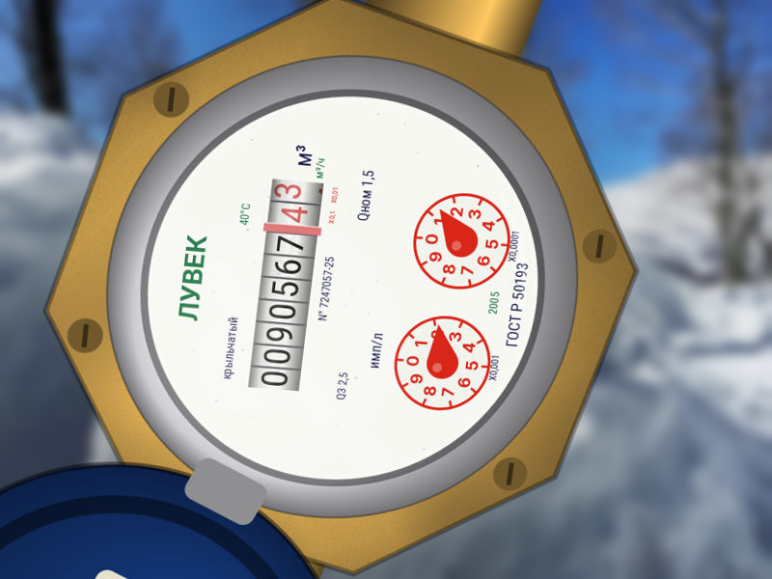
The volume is 90567.4321
